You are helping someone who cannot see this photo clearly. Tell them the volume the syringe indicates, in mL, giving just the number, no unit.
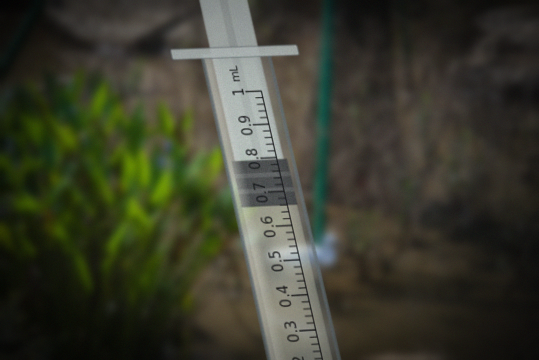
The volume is 0.66
